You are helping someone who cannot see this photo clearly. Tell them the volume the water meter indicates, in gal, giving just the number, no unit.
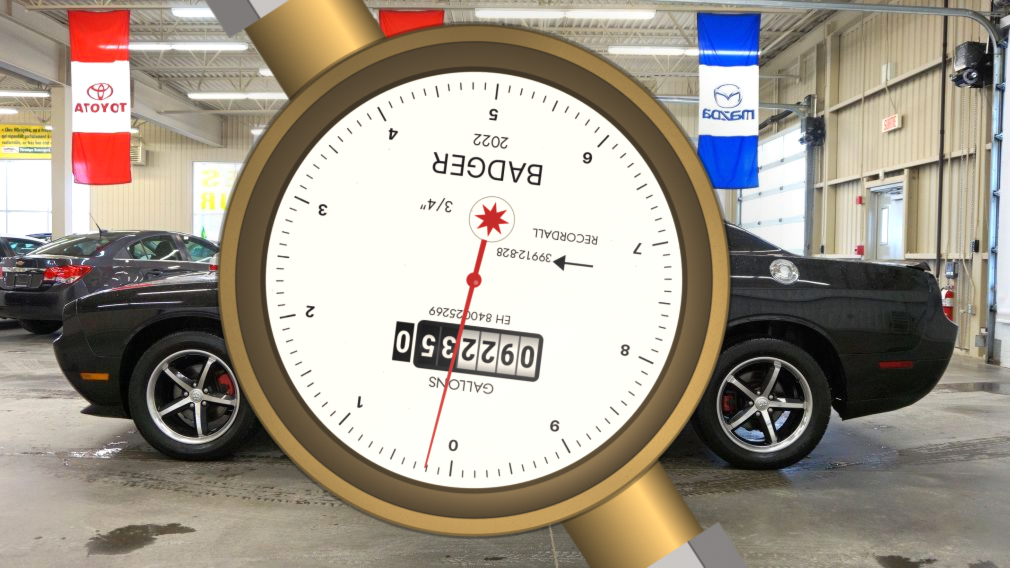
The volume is 922350.2
